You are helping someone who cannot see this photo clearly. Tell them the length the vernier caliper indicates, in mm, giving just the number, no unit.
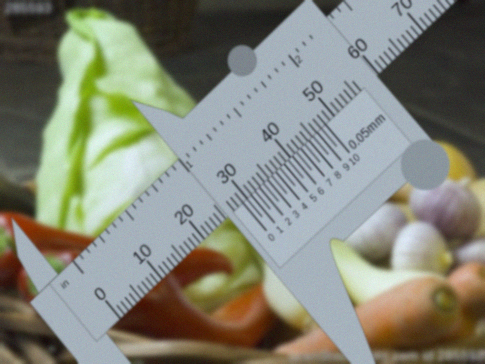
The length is 29.0
